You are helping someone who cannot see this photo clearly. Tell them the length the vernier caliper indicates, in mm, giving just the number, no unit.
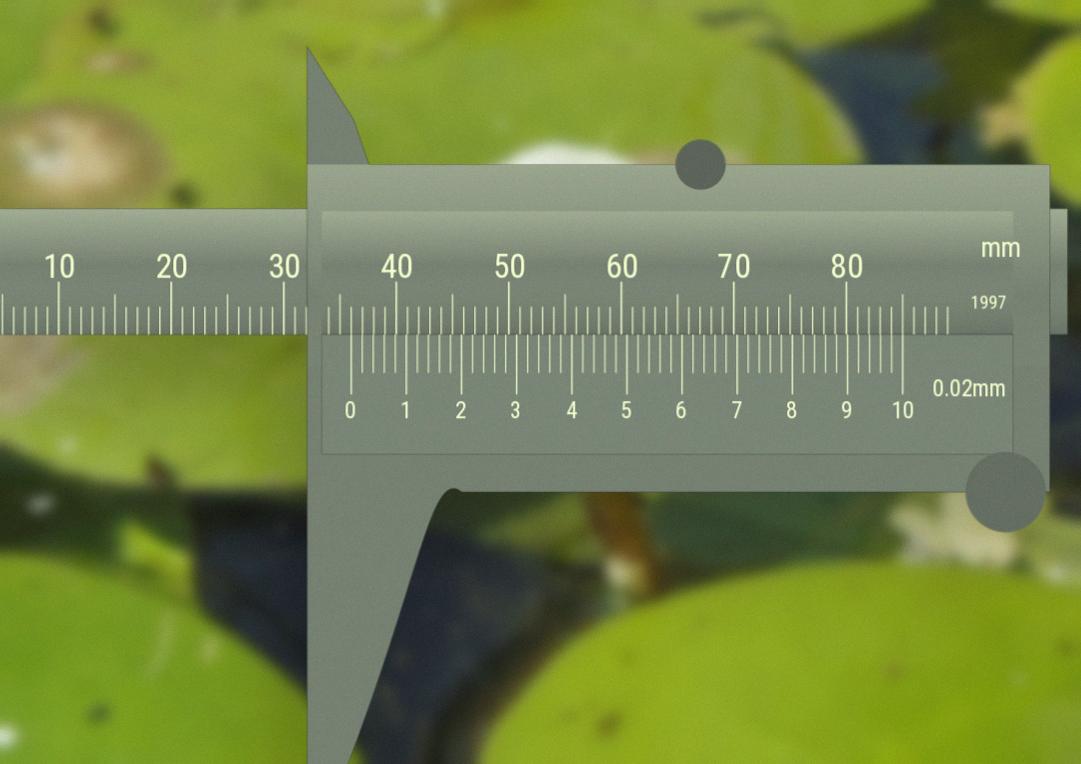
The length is 36.0
